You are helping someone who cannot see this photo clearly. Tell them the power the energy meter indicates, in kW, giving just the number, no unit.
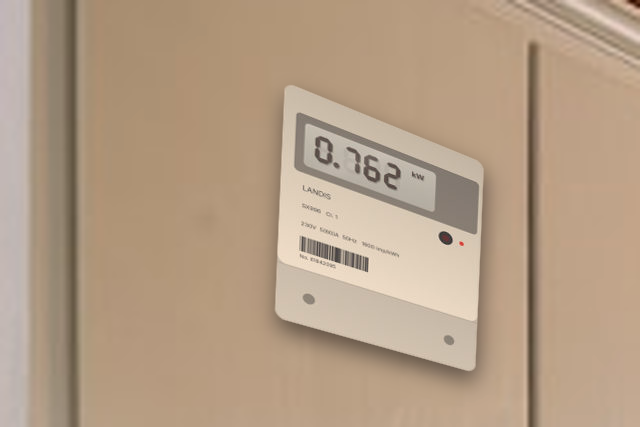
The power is 0.762
